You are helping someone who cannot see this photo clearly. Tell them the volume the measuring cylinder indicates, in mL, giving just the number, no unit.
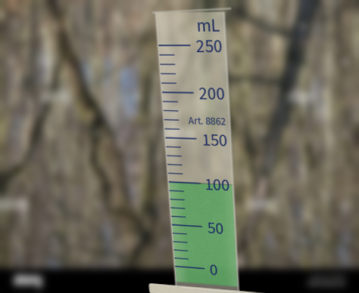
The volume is 100
